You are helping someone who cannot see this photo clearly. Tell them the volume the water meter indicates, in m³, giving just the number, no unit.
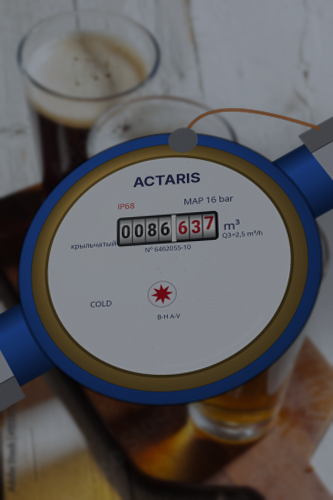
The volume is 86.637
